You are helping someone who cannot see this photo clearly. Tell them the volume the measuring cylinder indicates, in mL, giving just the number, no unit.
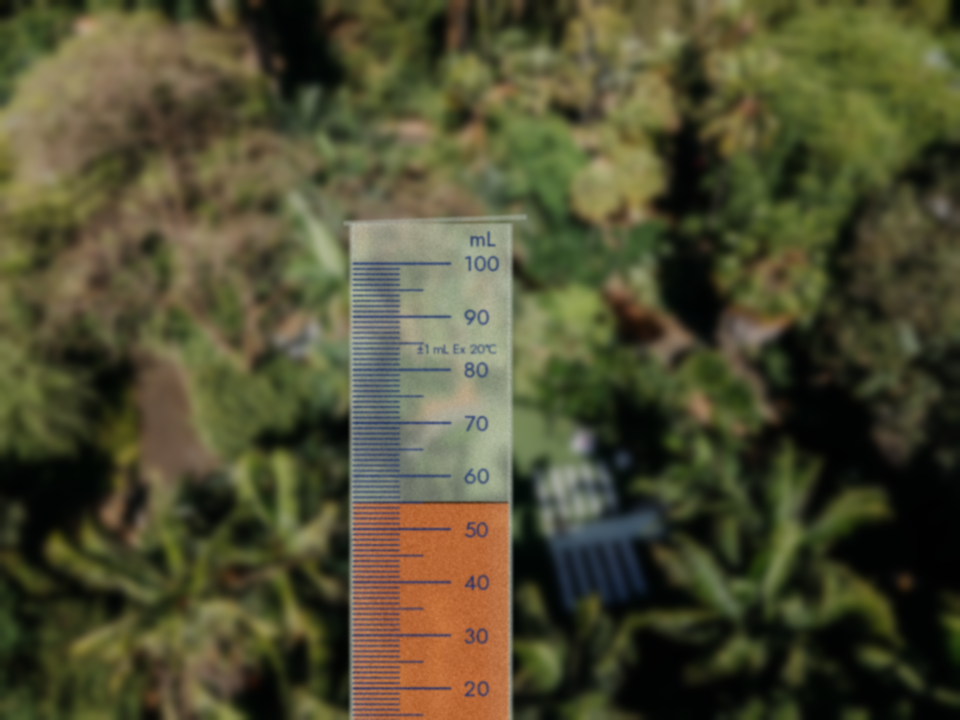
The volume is 55
